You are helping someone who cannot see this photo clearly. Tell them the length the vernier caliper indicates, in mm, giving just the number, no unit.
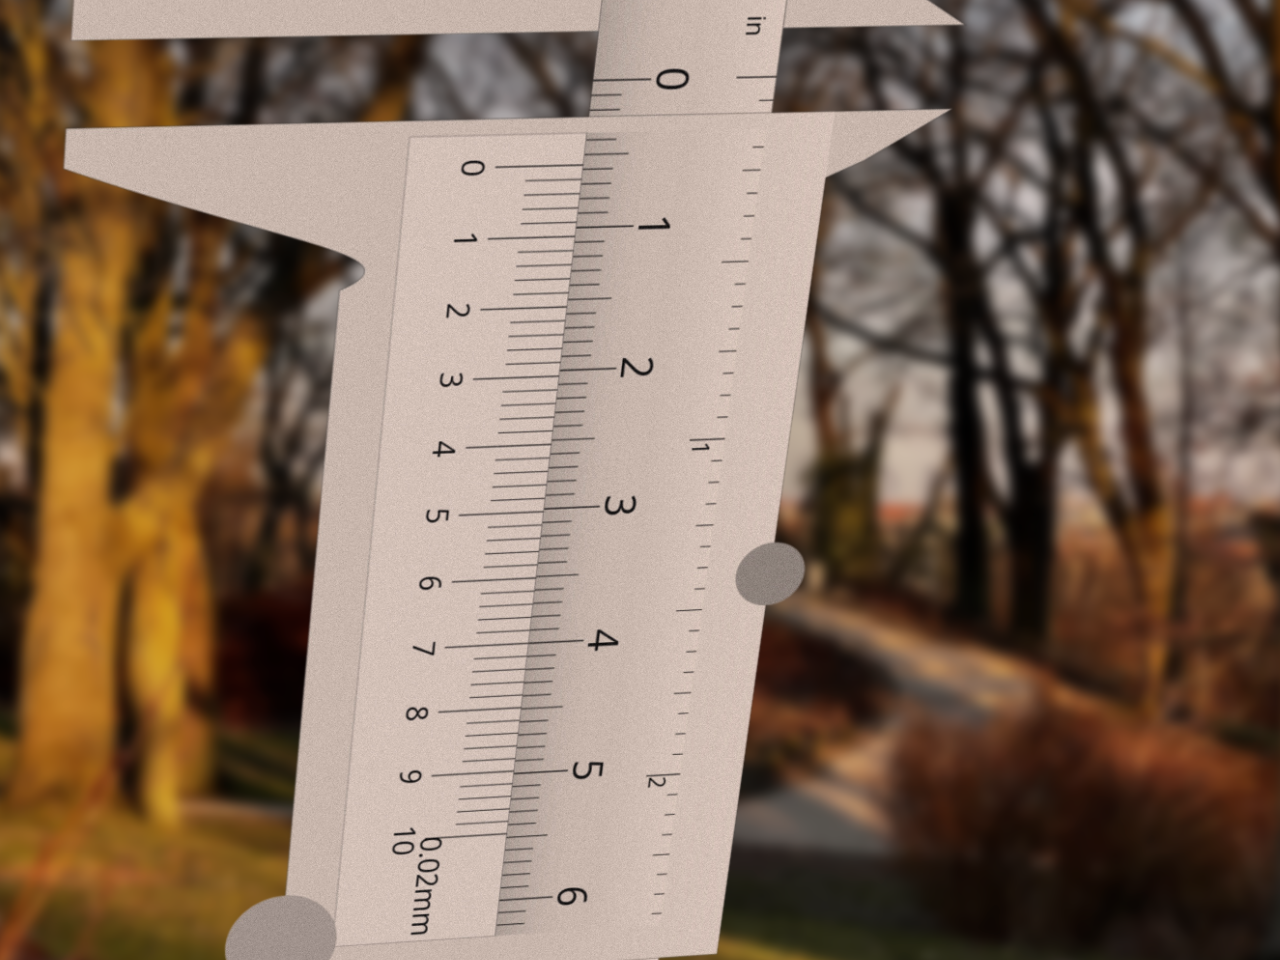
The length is 5.7
